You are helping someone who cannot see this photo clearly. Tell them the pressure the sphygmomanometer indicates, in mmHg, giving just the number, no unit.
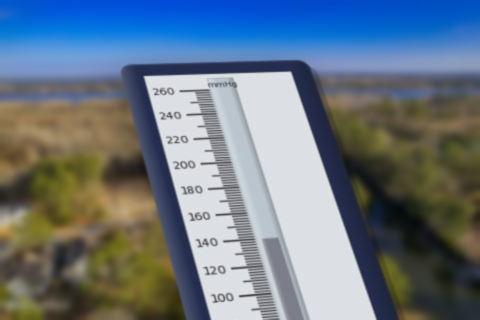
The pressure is 140
